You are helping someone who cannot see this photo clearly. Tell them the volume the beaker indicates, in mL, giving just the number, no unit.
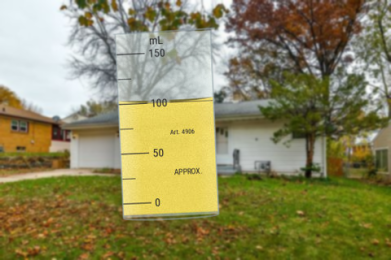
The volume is 100
